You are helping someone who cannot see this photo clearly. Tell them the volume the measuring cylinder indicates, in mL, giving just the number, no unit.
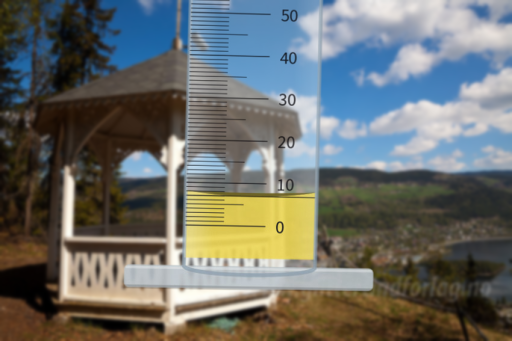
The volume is 7
